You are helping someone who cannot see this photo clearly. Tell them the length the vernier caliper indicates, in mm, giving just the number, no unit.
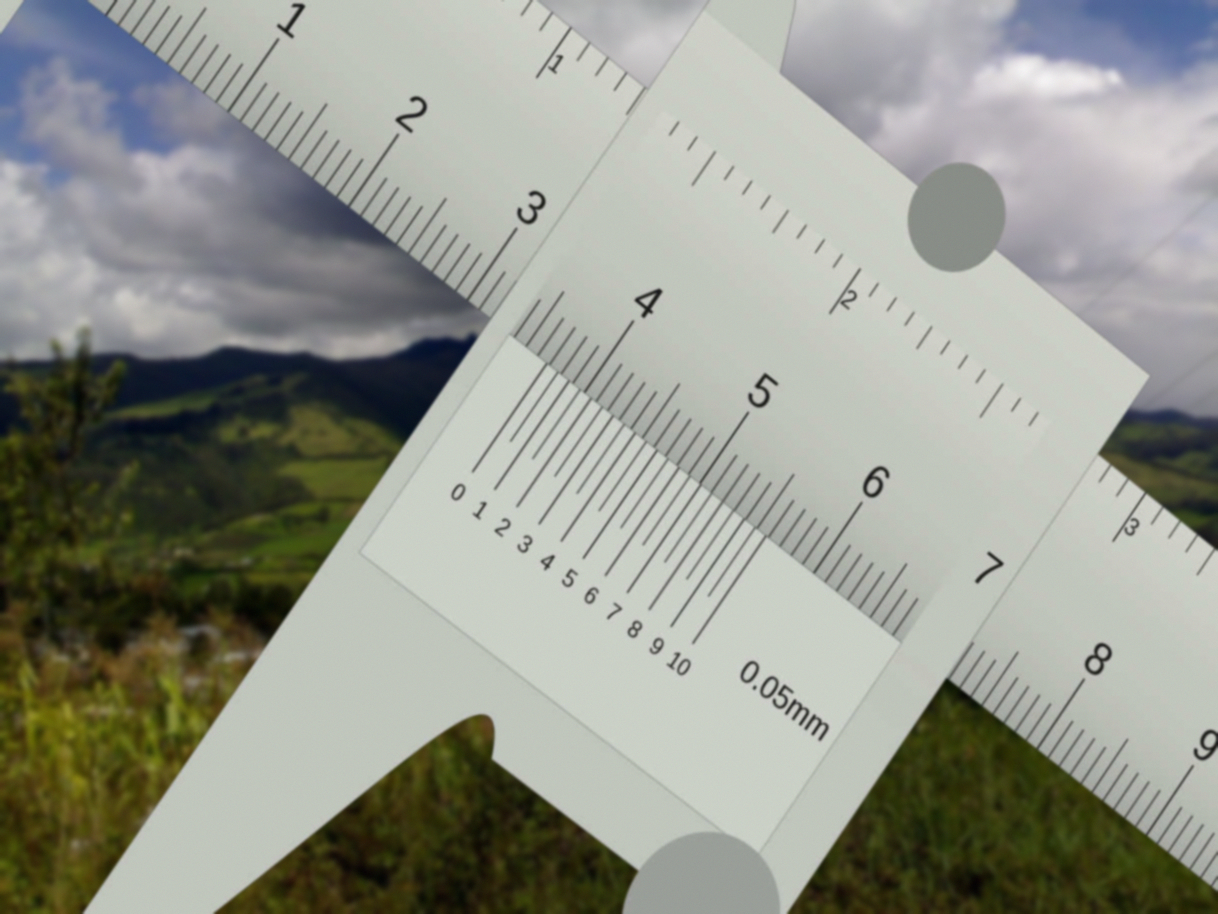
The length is 36.8
